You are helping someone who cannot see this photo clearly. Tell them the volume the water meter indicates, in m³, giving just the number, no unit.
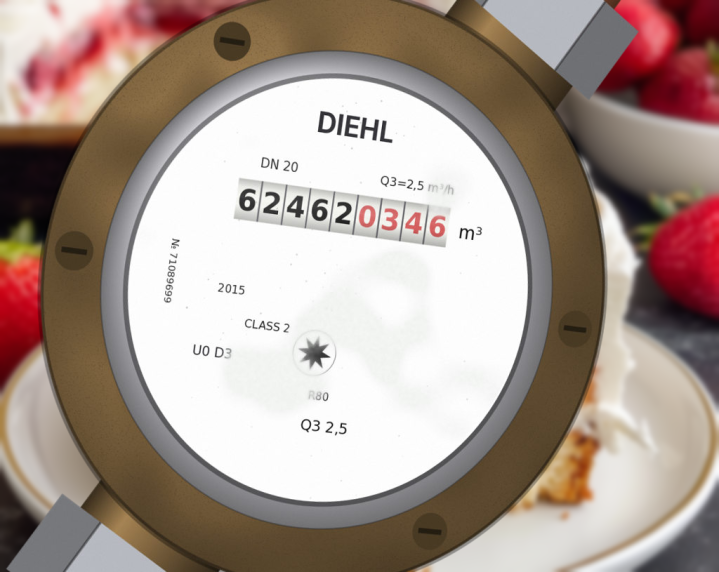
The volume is 62462.0346
